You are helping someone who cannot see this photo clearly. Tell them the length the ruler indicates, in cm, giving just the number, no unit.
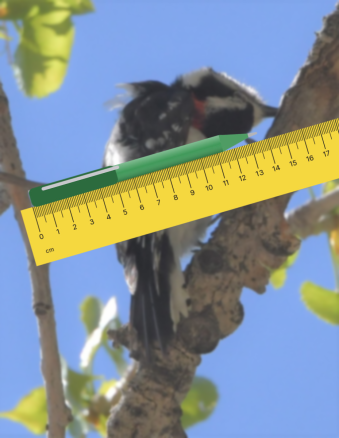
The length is 13.5
